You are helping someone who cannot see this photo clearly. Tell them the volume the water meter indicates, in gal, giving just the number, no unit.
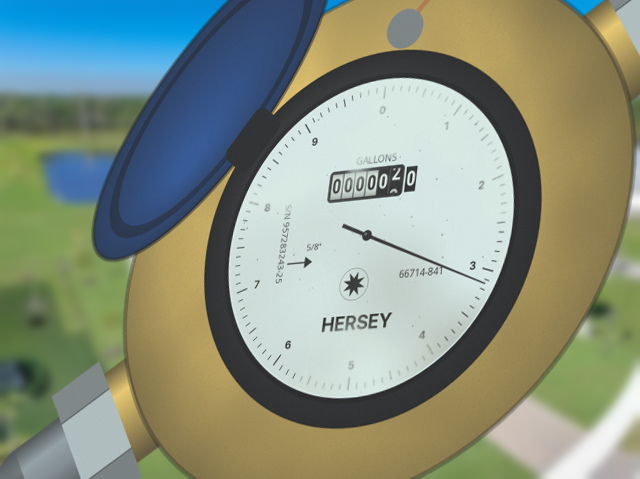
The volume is 23.1
